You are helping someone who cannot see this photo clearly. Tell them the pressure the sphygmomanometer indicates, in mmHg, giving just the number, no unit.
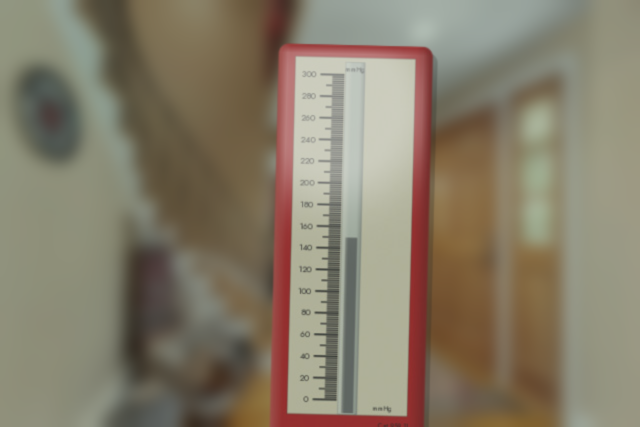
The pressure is 150
